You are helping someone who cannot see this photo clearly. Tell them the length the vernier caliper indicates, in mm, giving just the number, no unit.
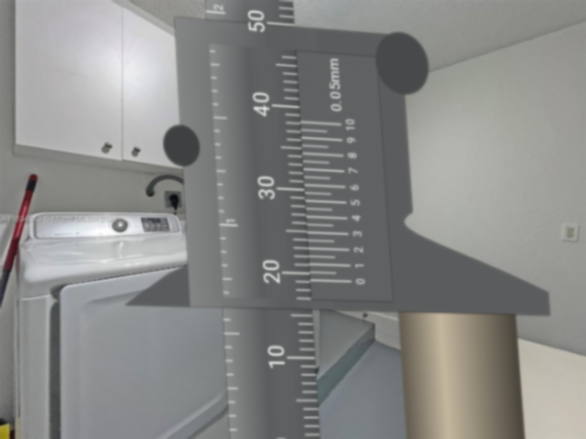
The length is 19.2
